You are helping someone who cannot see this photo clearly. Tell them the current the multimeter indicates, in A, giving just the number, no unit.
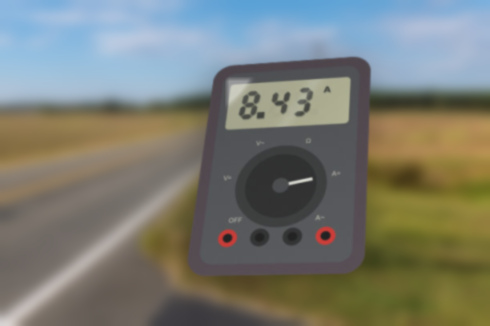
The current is 8.43
